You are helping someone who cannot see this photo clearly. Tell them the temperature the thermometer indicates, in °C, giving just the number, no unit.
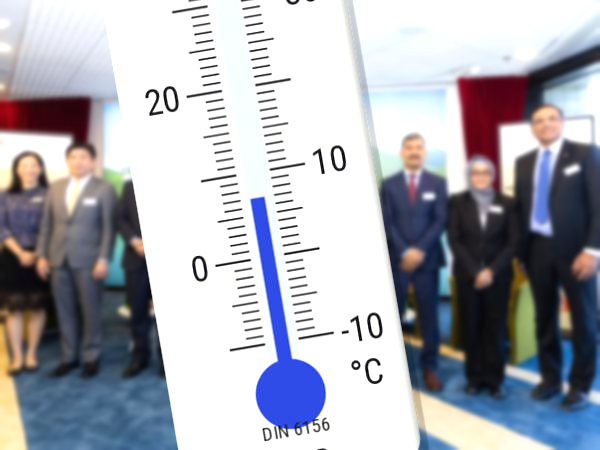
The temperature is 7
